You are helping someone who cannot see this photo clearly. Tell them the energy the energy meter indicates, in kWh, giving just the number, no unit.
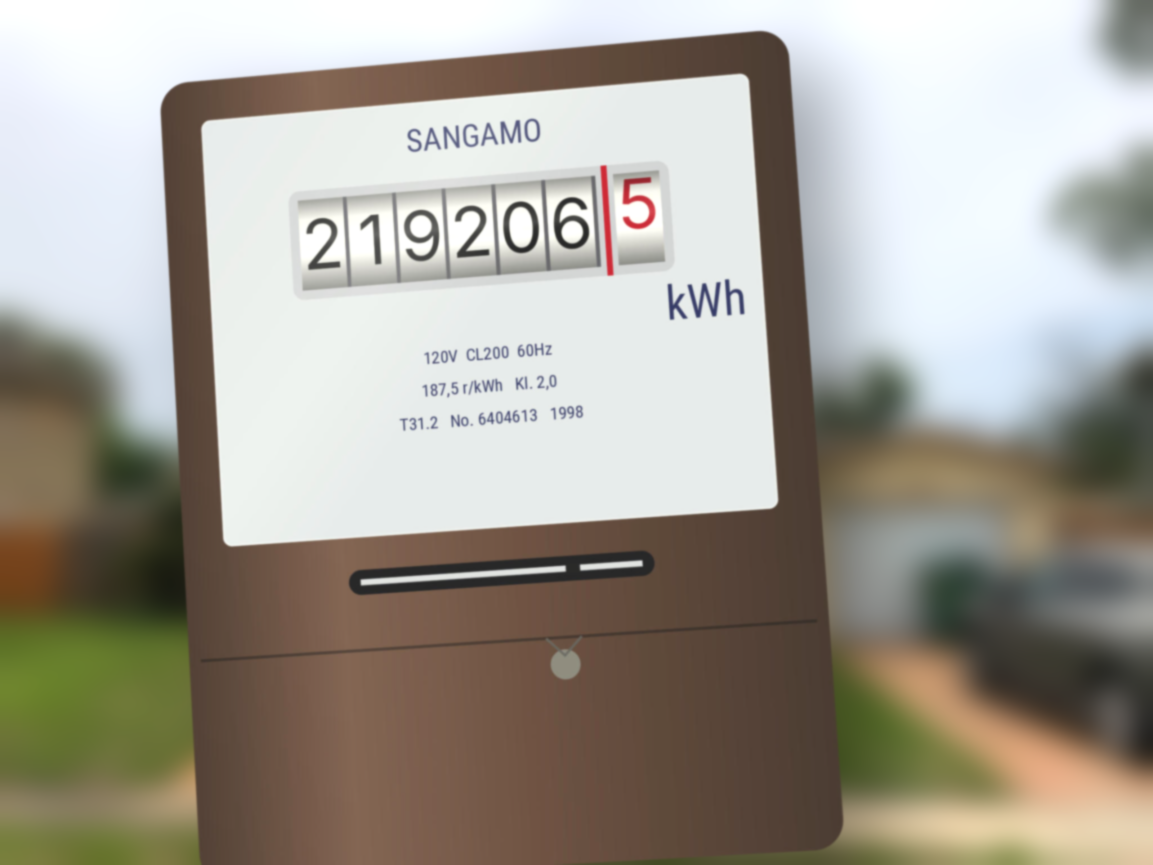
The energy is 219206.5
